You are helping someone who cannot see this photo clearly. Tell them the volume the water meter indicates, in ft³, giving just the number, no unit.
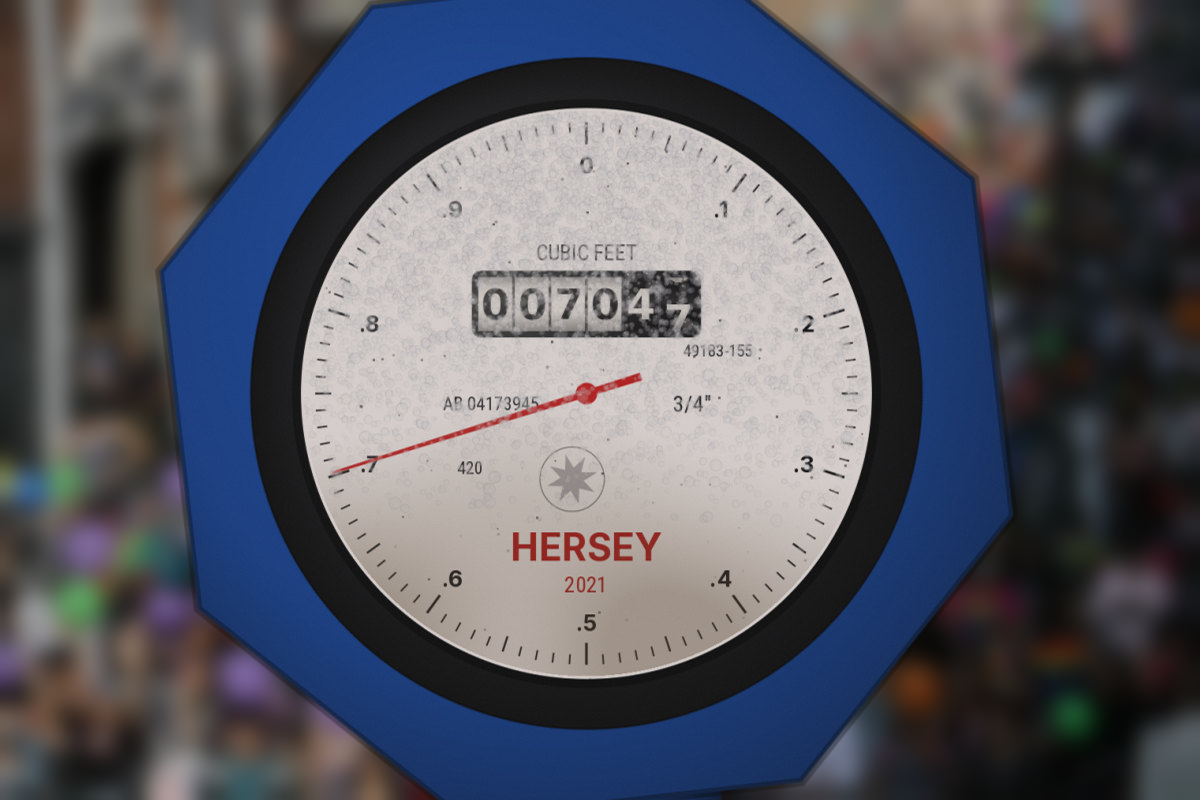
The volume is 7046.70
